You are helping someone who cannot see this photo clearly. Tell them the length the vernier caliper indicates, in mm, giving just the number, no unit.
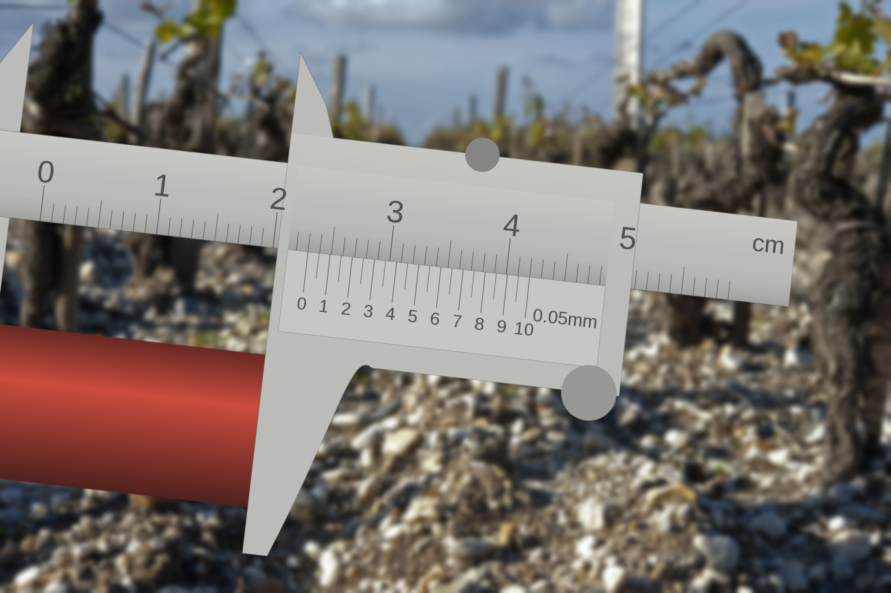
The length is 23.0
